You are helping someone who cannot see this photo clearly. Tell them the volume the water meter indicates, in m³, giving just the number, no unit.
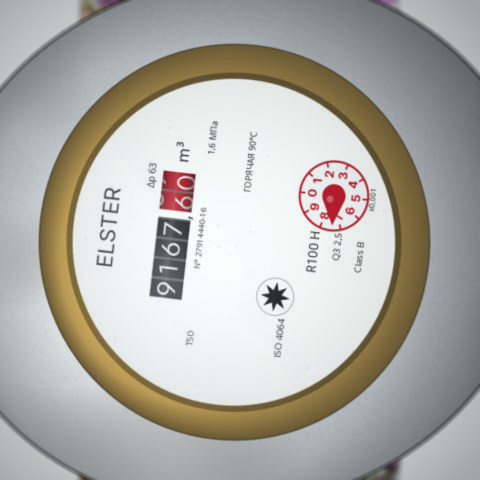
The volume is 9167.597
